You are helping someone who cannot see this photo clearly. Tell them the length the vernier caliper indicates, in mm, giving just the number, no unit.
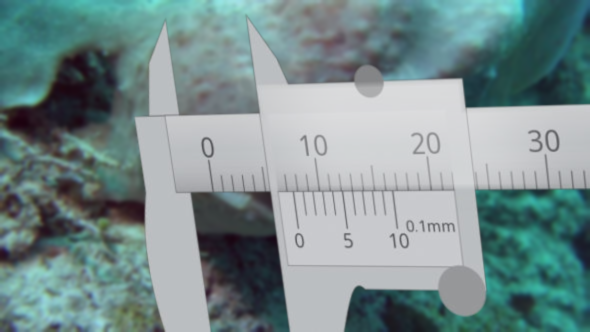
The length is 7.6
